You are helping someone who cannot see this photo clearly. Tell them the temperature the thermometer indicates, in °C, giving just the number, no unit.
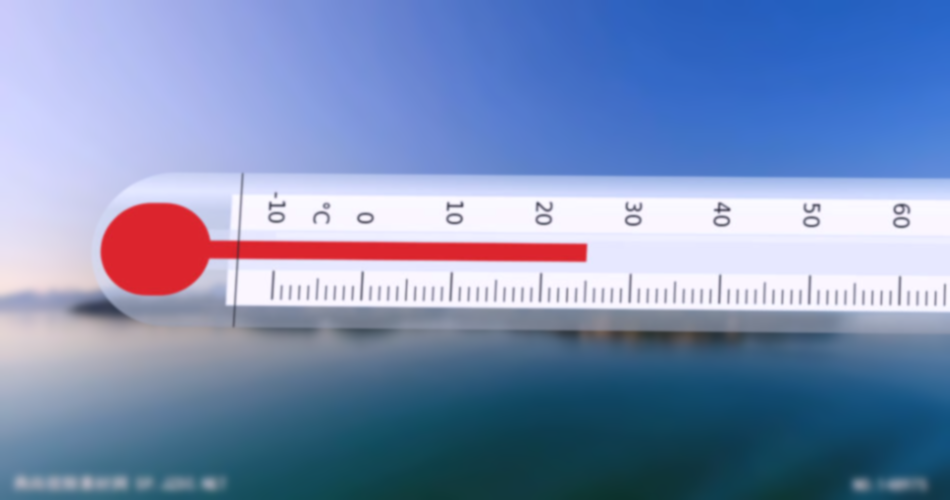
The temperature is 25
